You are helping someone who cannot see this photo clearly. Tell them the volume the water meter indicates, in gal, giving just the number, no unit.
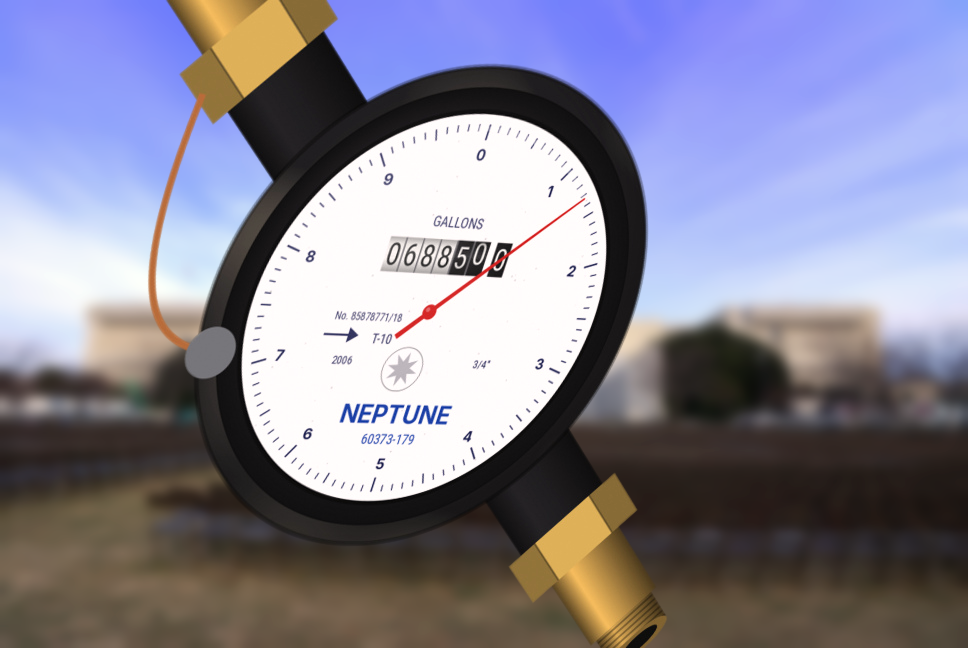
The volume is 688501.3
